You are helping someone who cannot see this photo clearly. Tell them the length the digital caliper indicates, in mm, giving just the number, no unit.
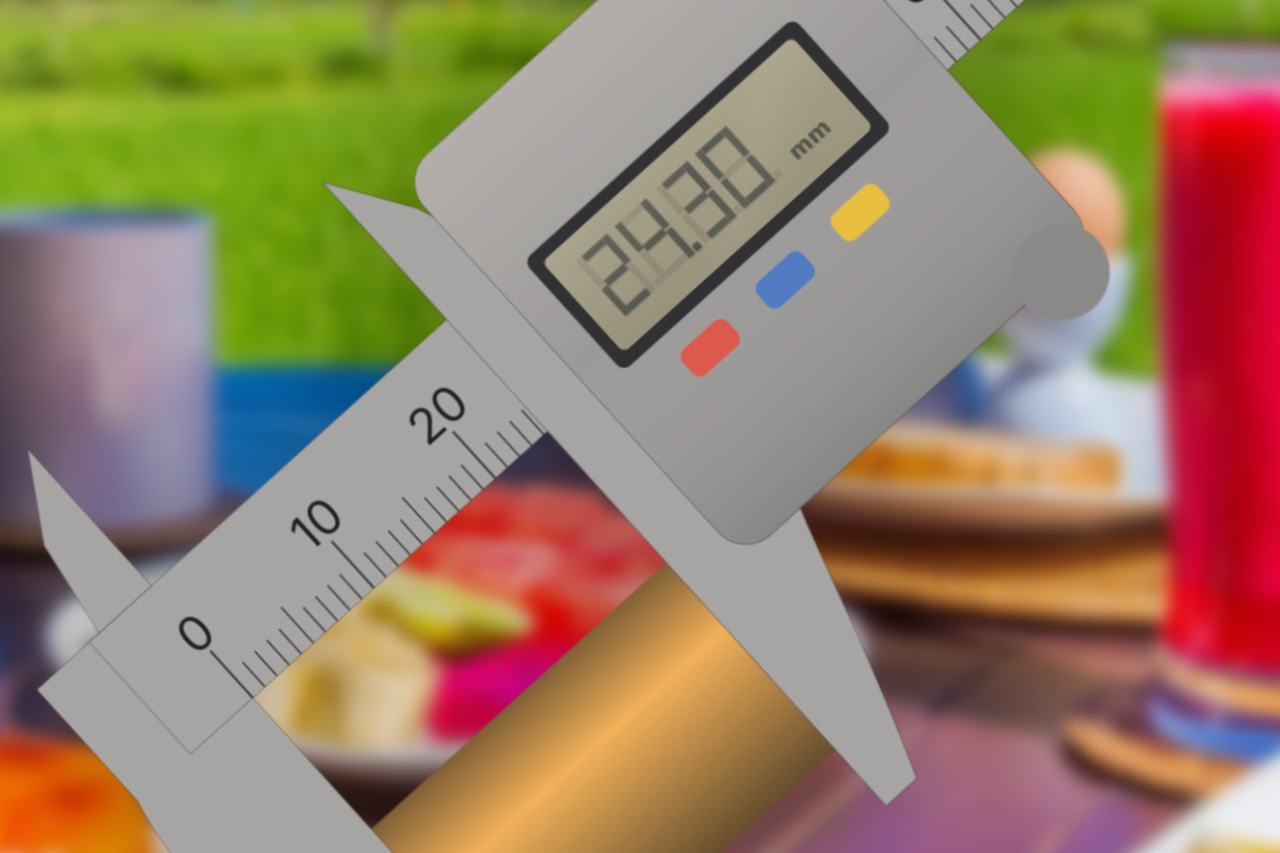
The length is 24.30
